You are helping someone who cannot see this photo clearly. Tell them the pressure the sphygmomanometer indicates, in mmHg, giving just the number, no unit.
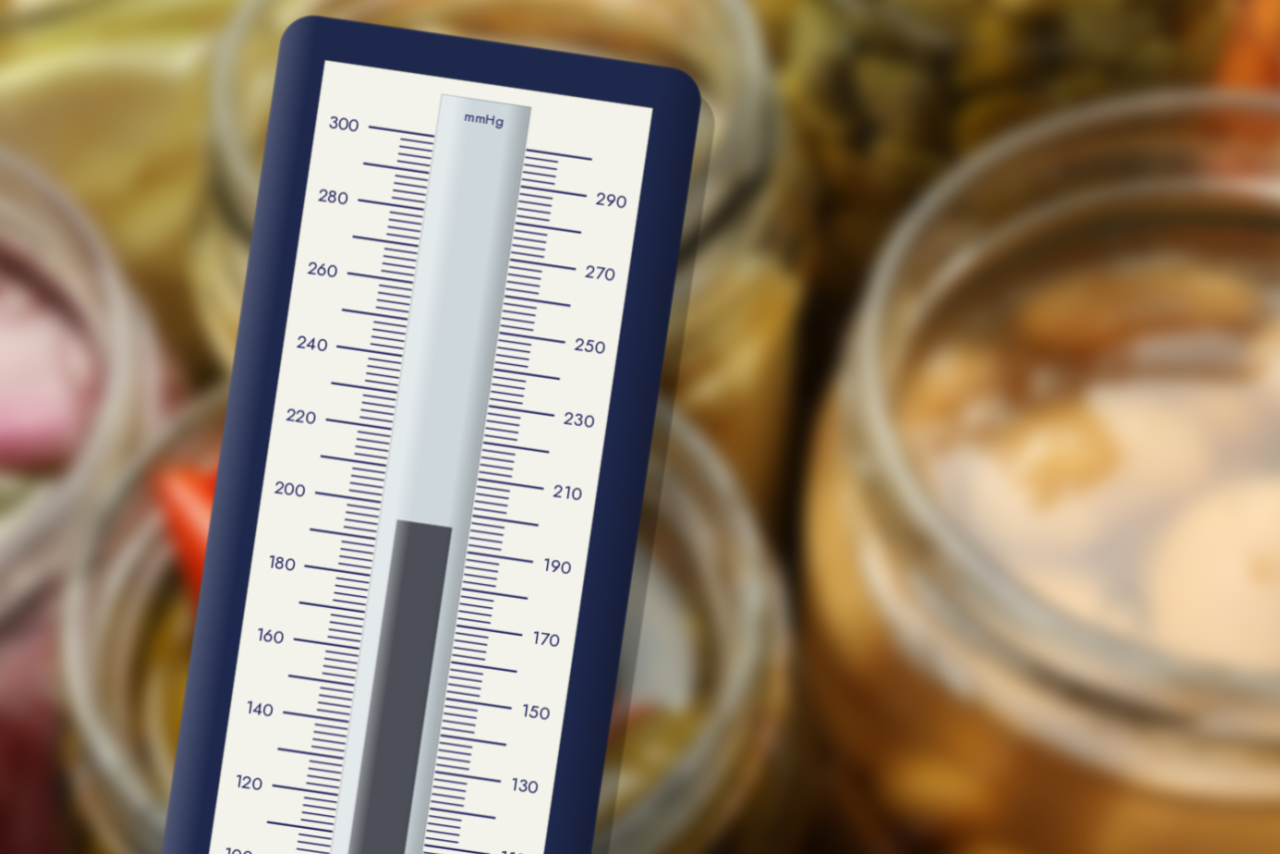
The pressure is 196
